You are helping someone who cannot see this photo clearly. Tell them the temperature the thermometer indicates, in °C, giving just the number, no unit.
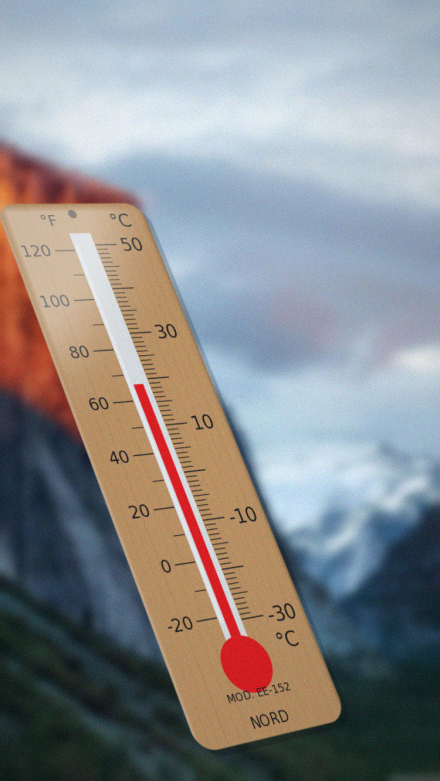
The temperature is 19
